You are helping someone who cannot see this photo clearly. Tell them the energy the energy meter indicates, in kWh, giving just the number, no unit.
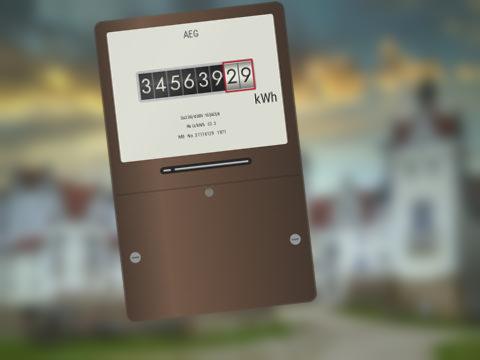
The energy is 345639.29
